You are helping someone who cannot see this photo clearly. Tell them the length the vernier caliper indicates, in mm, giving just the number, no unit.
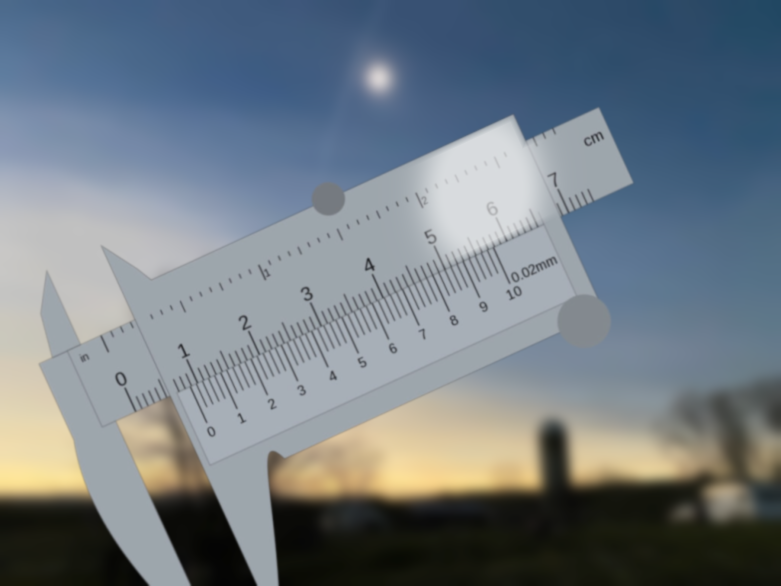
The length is 8.8
